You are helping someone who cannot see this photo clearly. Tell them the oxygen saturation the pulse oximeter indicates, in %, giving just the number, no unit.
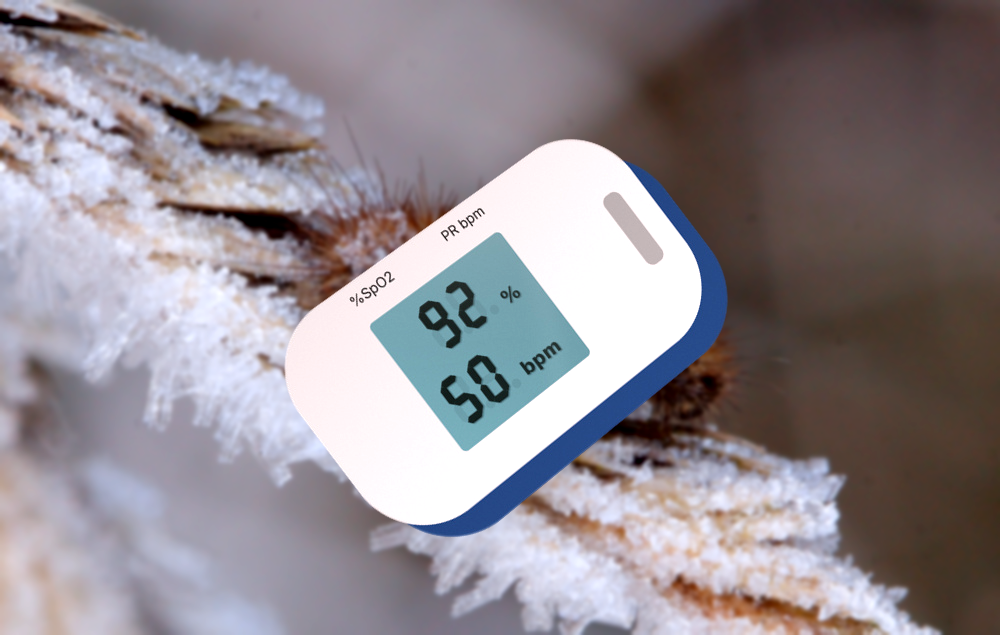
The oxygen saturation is 92
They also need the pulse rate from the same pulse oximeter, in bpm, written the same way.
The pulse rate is 50
